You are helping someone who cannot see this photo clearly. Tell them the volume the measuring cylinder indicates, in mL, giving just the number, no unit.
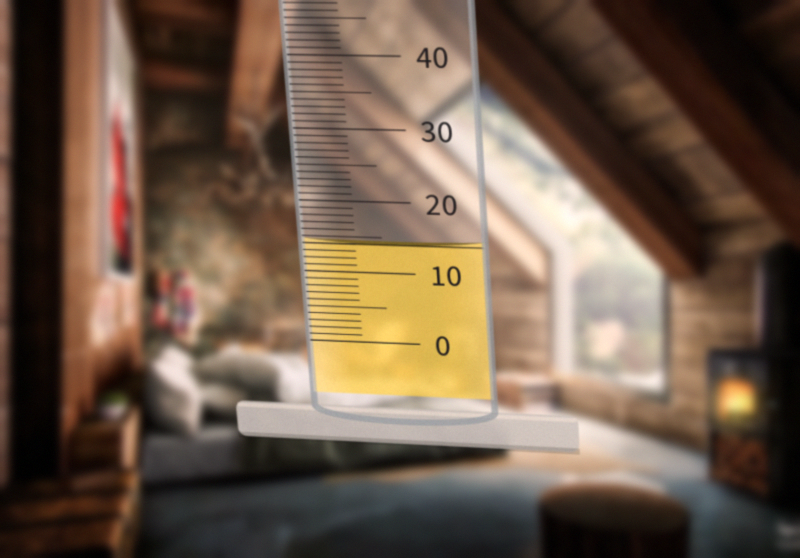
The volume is 14
